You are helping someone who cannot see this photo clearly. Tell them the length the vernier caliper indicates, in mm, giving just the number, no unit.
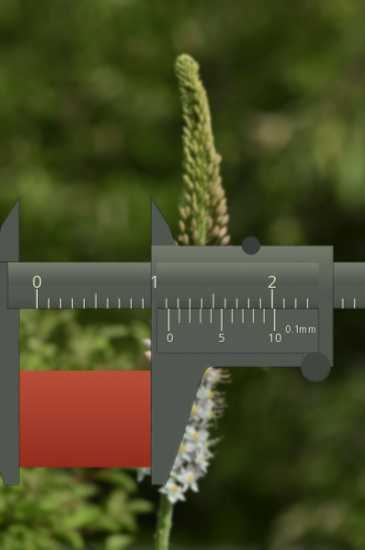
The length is 11.2
